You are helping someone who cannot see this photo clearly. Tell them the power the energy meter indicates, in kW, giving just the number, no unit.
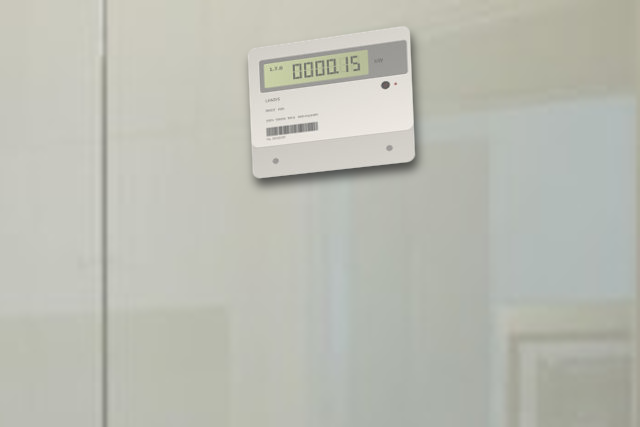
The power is 0.15
